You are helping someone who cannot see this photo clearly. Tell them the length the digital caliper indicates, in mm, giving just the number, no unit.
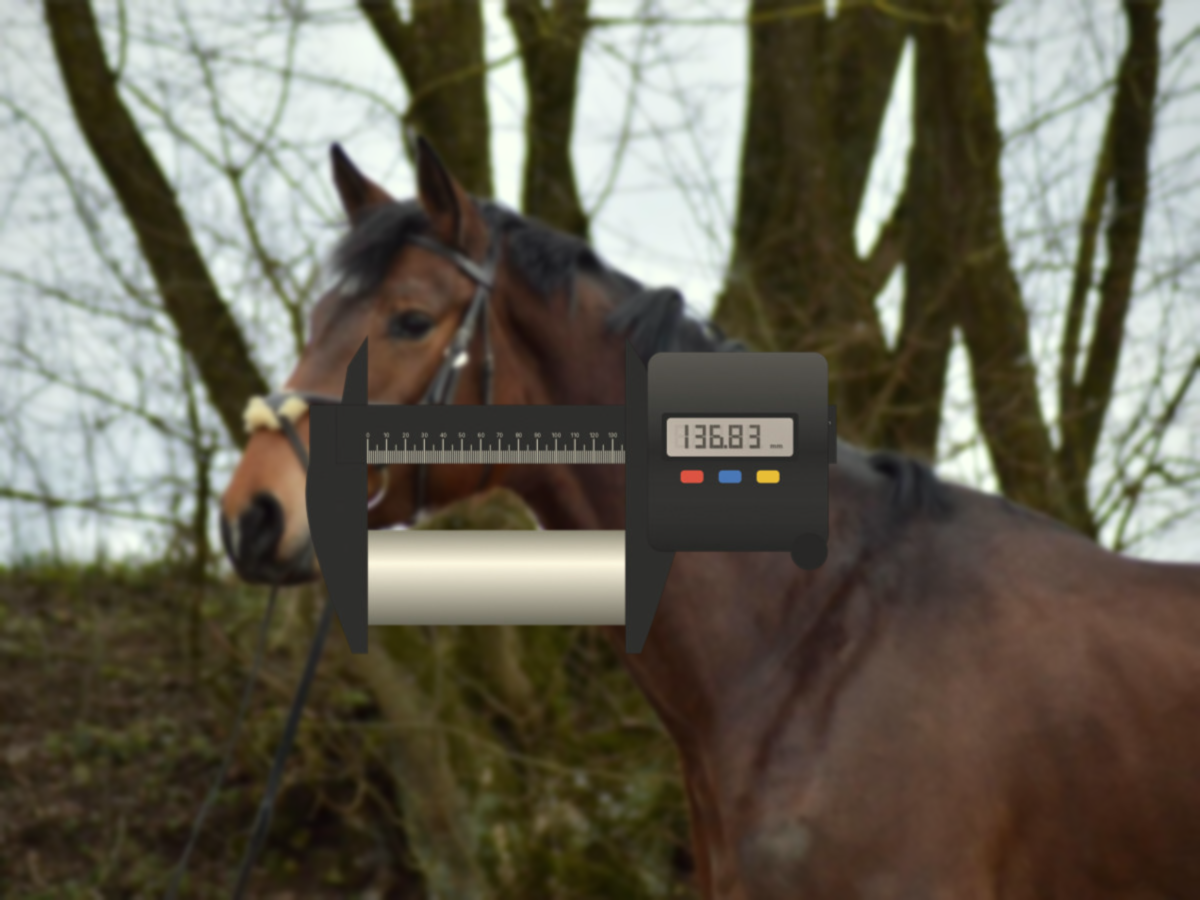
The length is 136.83
